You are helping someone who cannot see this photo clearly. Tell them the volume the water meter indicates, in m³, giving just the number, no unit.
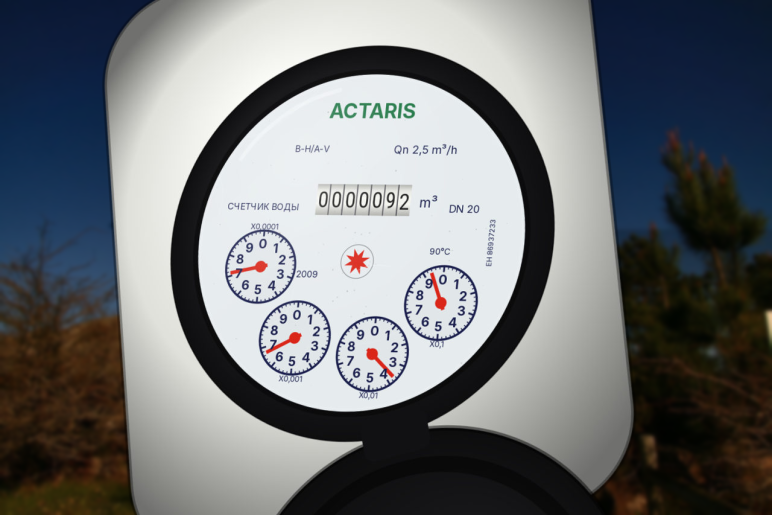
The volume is 91.9367
